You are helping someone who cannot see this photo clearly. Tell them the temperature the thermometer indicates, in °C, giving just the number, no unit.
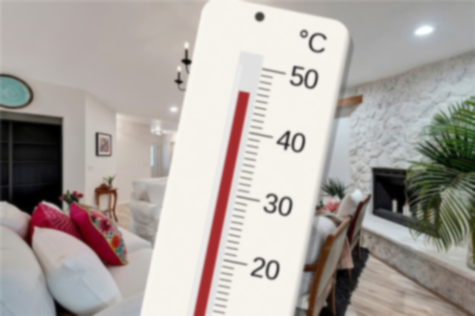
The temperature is 46
